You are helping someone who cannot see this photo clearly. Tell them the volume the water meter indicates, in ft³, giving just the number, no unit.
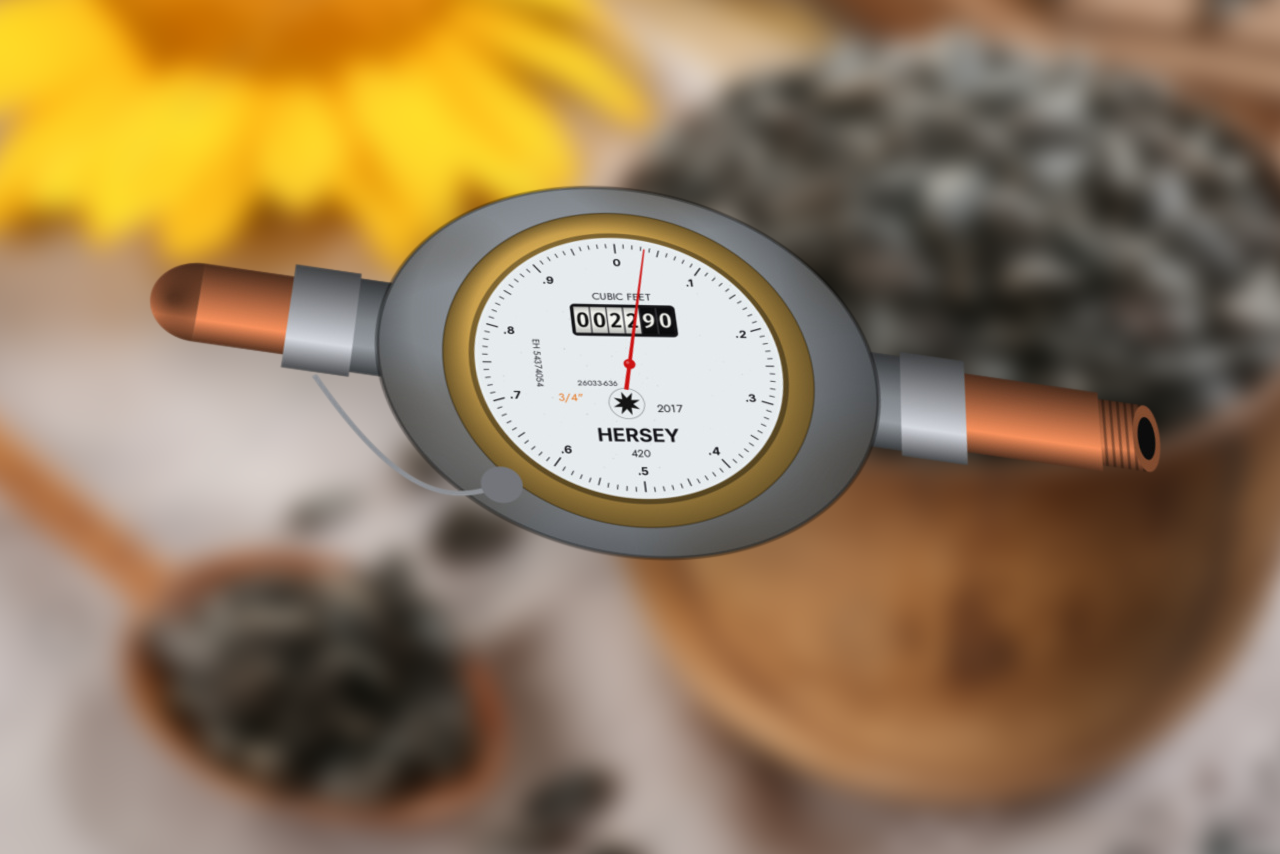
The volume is 2290.03
